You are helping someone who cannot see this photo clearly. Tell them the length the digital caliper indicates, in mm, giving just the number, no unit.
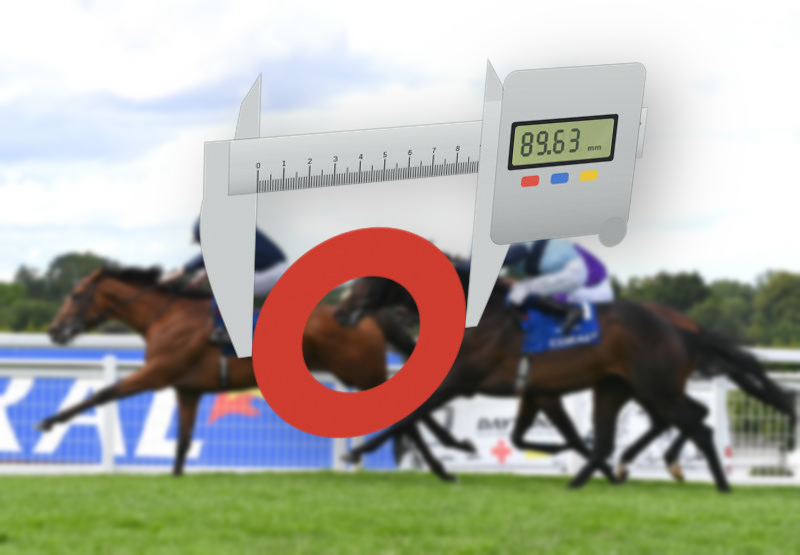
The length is 89.63
